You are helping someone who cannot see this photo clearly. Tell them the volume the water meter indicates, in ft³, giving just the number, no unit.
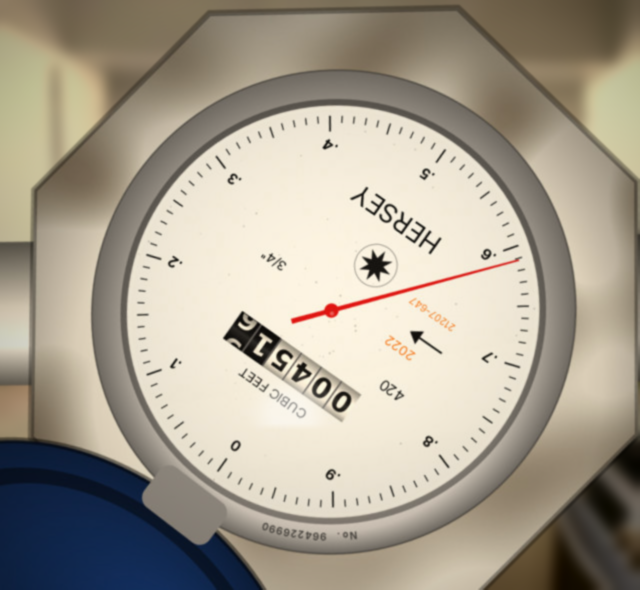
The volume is 4515.61
